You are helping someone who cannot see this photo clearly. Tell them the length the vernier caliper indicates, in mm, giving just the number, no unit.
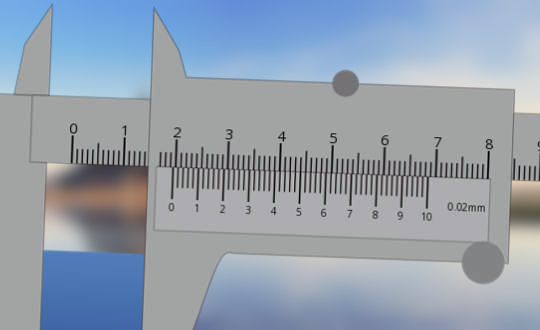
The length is 19.5
